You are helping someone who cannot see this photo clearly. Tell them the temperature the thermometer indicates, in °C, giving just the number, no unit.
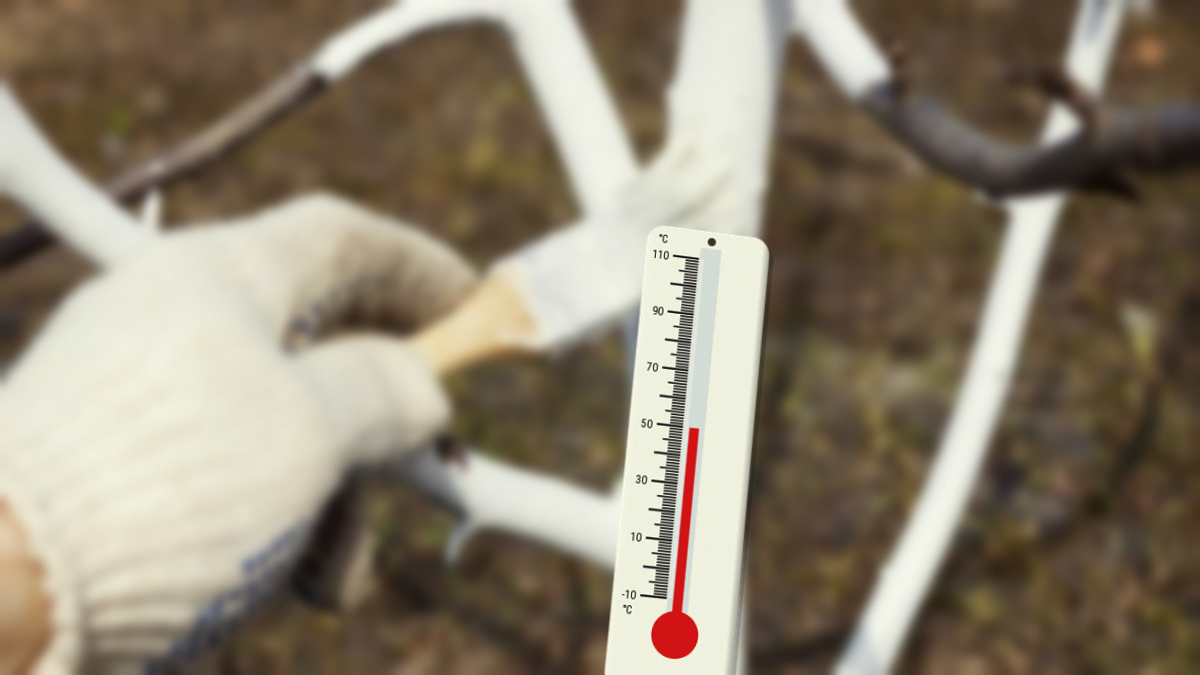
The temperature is 50
